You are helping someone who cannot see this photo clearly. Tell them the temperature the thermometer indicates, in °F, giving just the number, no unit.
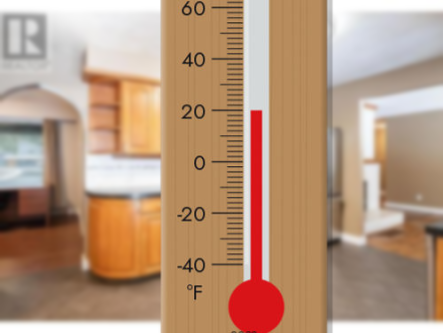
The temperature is 20
